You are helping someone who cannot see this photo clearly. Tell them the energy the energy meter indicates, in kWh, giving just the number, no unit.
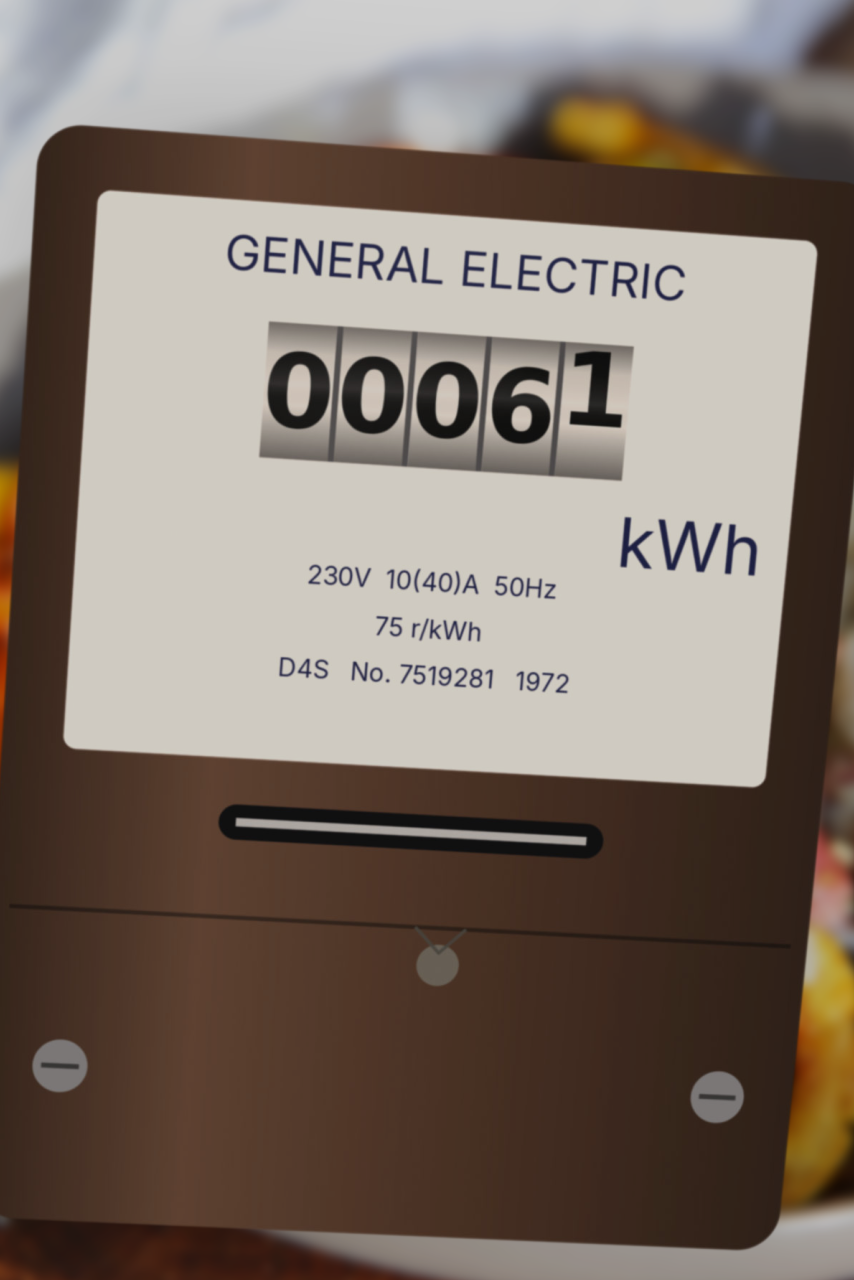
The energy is 61
